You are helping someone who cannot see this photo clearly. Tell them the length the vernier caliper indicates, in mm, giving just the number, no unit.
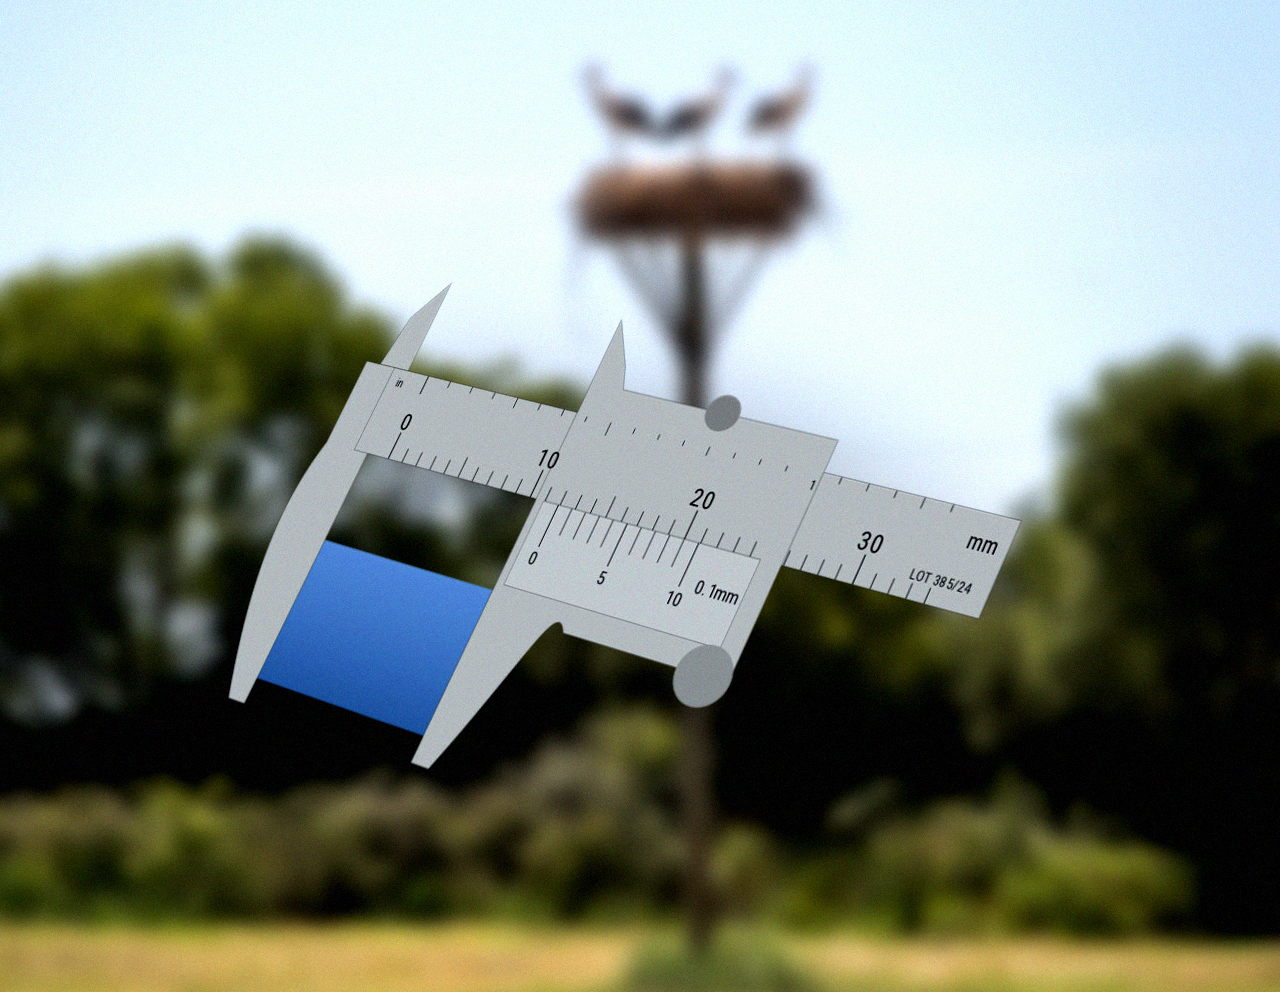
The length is 11.9
